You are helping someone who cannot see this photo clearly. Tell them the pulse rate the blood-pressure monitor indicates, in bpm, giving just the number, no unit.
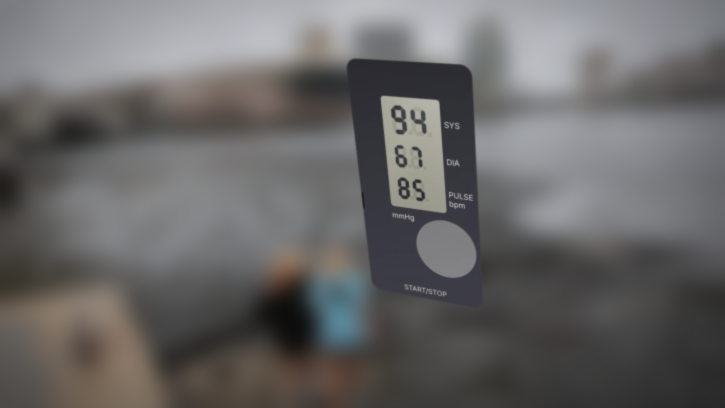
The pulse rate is 85
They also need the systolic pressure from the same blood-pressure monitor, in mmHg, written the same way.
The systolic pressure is 94
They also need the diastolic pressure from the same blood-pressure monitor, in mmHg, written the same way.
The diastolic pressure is 67
